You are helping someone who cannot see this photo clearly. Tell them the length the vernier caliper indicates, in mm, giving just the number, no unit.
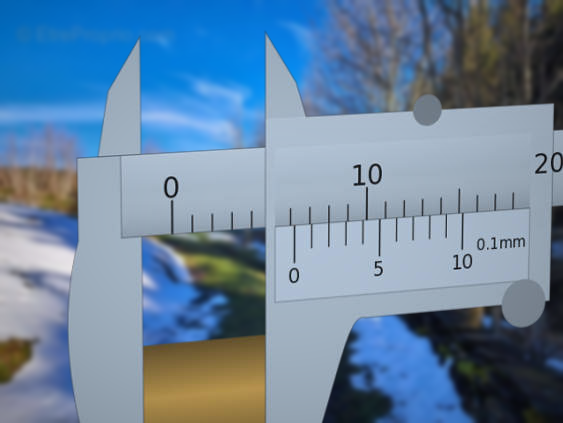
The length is 6.2
